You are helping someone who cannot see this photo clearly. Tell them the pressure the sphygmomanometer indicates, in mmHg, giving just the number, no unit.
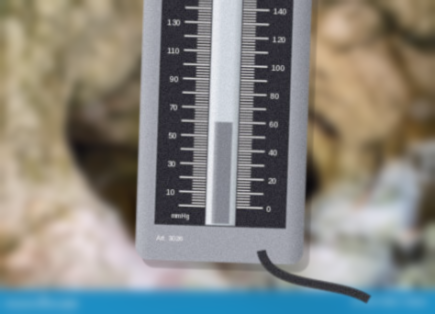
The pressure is 60
